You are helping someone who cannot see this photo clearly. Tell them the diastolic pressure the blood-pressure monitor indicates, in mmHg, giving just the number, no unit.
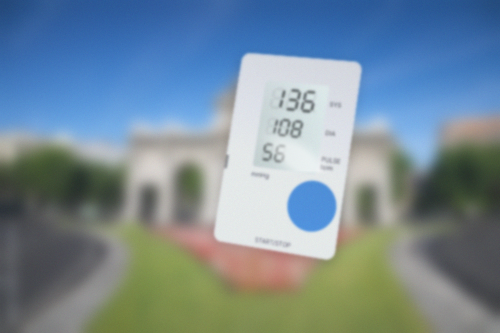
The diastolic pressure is 108
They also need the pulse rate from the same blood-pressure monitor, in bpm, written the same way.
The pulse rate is 56
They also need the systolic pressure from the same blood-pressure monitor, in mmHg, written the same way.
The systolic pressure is 136
